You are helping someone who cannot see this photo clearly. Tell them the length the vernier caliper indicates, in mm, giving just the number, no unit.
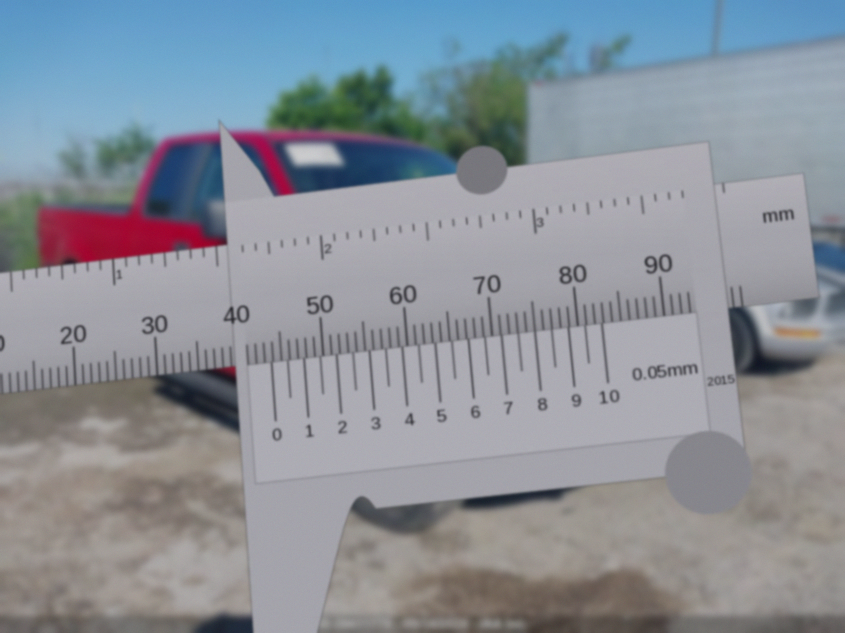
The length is 43.8
